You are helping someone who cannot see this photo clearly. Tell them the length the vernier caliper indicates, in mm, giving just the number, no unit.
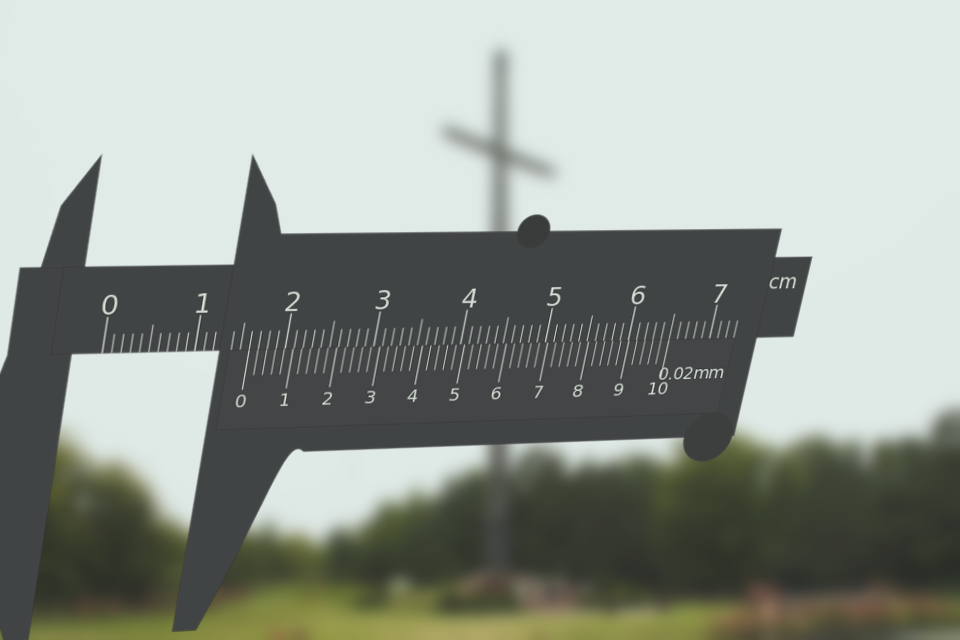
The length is 16.0
